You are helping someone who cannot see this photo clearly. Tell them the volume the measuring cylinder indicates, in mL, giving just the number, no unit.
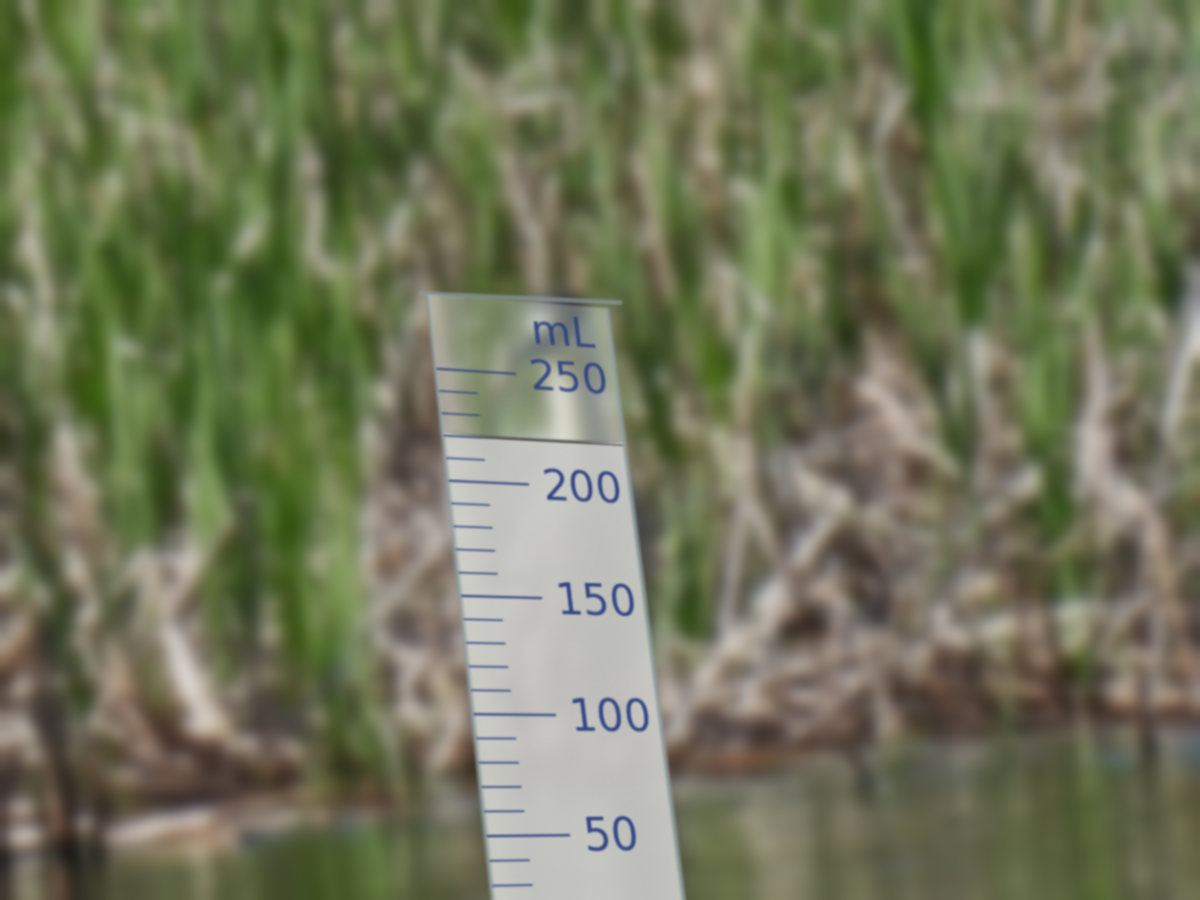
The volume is 220
